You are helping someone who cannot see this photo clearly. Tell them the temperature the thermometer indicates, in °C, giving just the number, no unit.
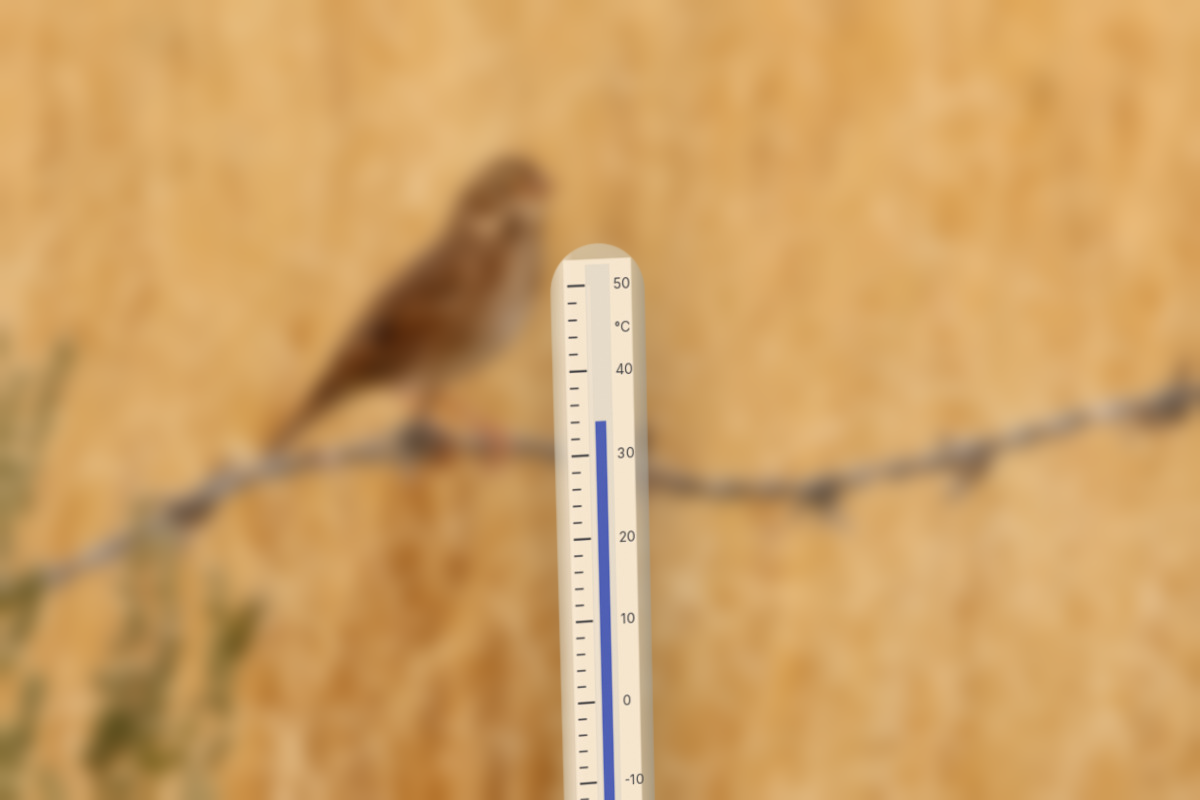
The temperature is 34
